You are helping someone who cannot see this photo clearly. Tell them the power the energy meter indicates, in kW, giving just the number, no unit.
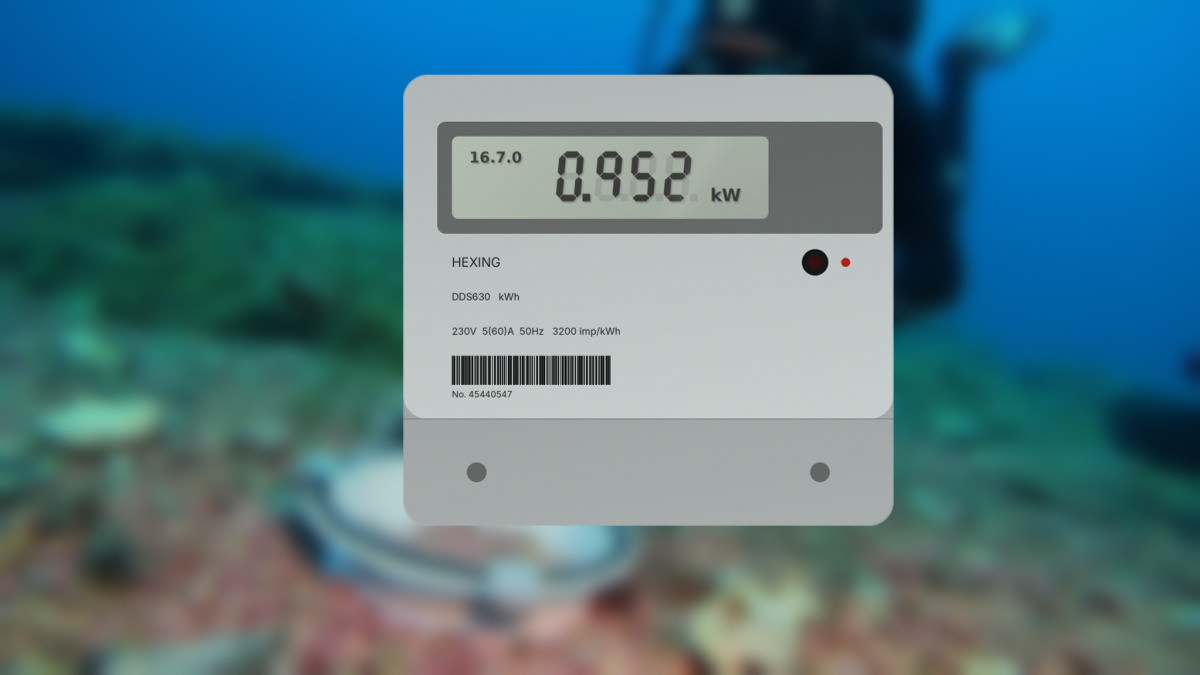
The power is 0.952
